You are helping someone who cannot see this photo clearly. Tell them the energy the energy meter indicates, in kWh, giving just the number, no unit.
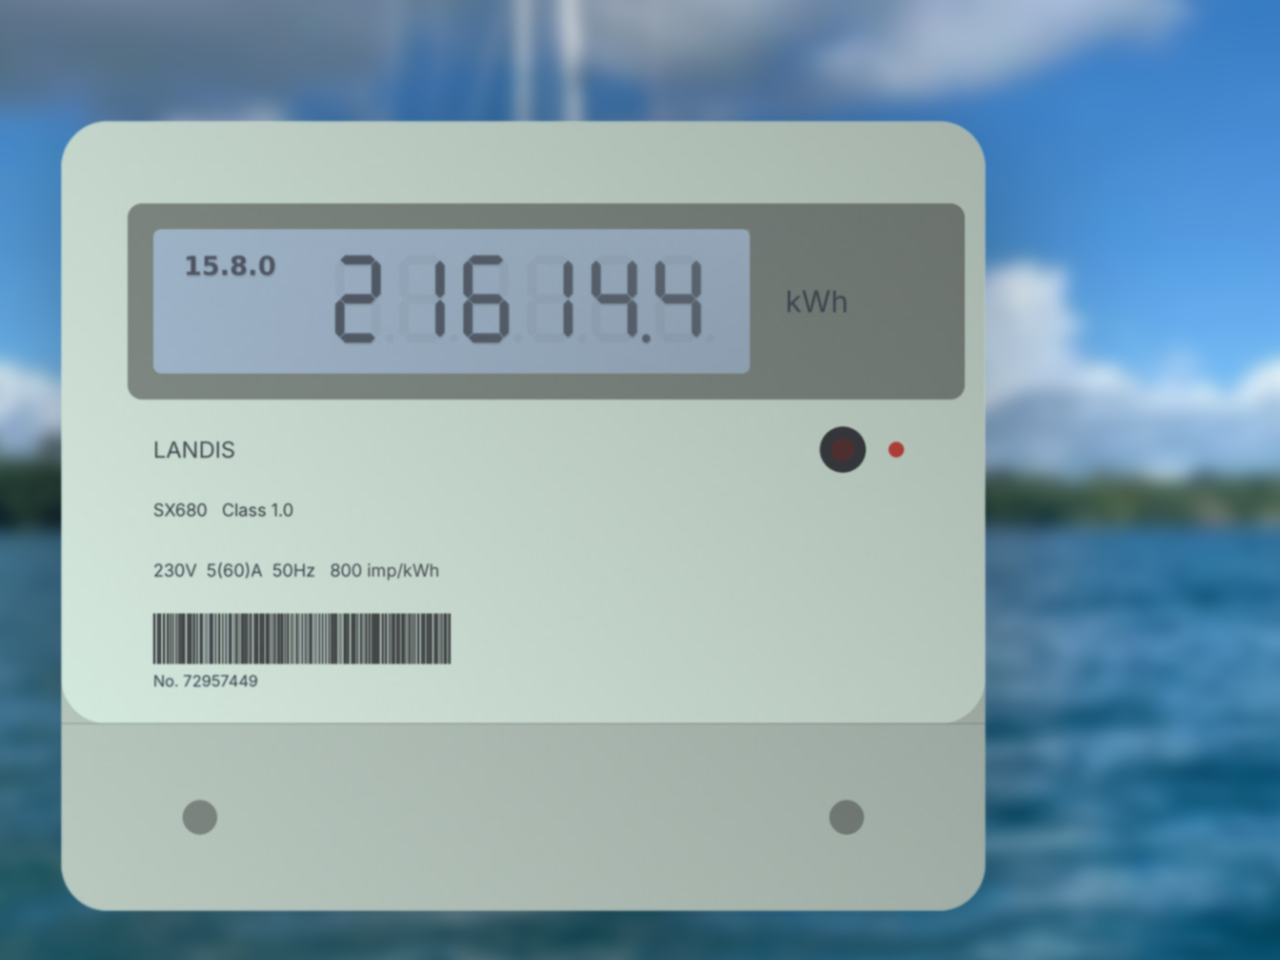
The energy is 21614.4
